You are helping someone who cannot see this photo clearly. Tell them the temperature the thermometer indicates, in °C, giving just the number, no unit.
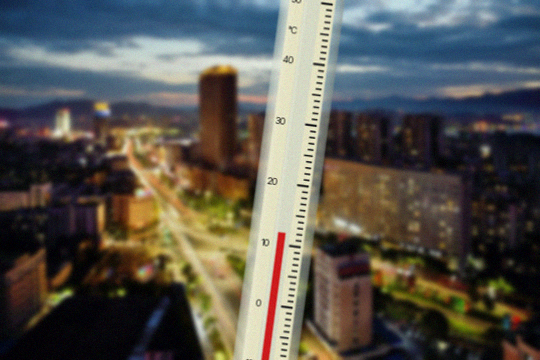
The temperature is 12
